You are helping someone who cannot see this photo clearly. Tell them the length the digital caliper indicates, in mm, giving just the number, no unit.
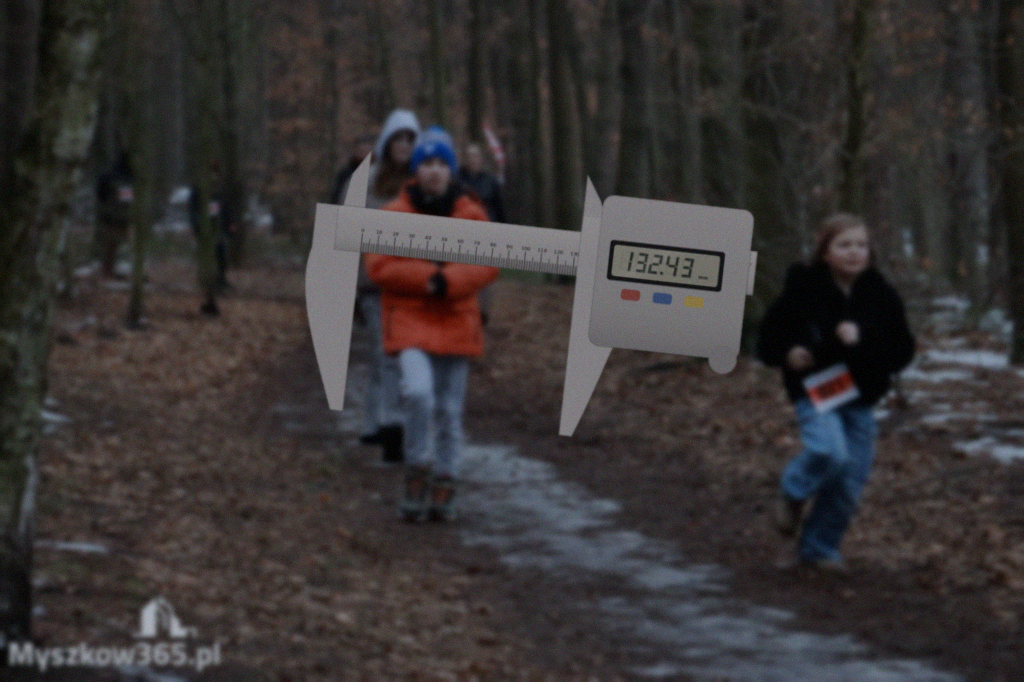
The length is 132.43
